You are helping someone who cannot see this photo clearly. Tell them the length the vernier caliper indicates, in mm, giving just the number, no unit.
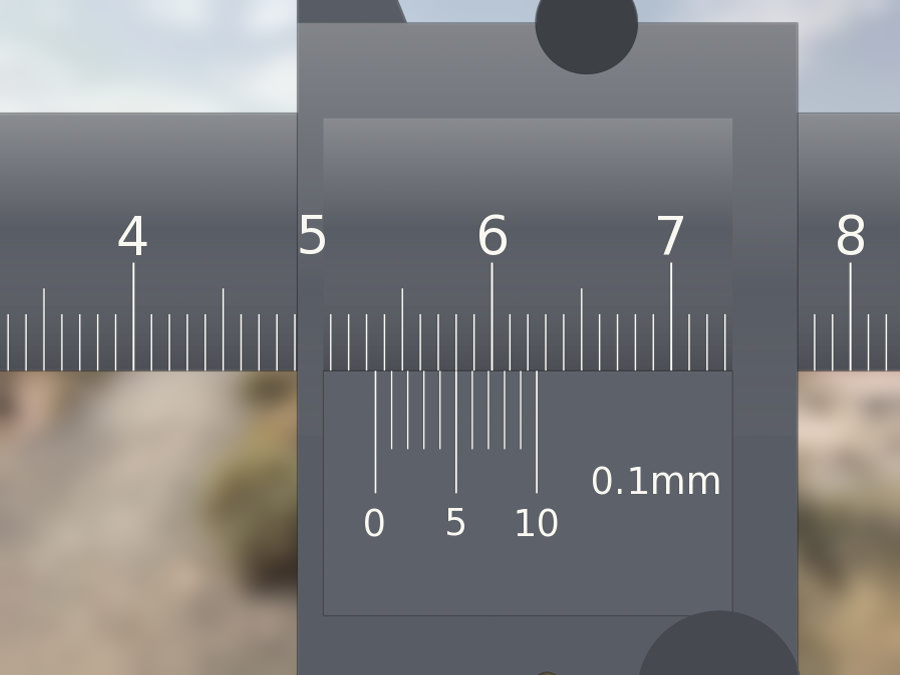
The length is 53.5
